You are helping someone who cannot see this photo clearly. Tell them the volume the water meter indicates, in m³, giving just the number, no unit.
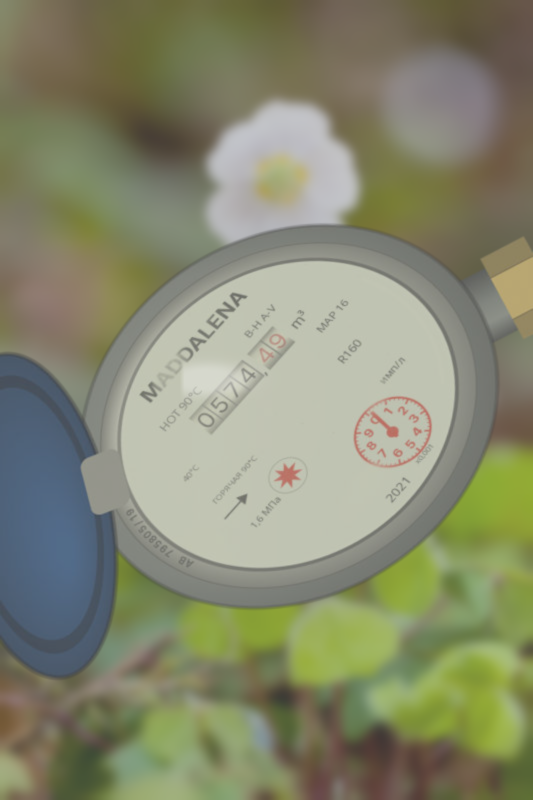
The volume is 574.490
